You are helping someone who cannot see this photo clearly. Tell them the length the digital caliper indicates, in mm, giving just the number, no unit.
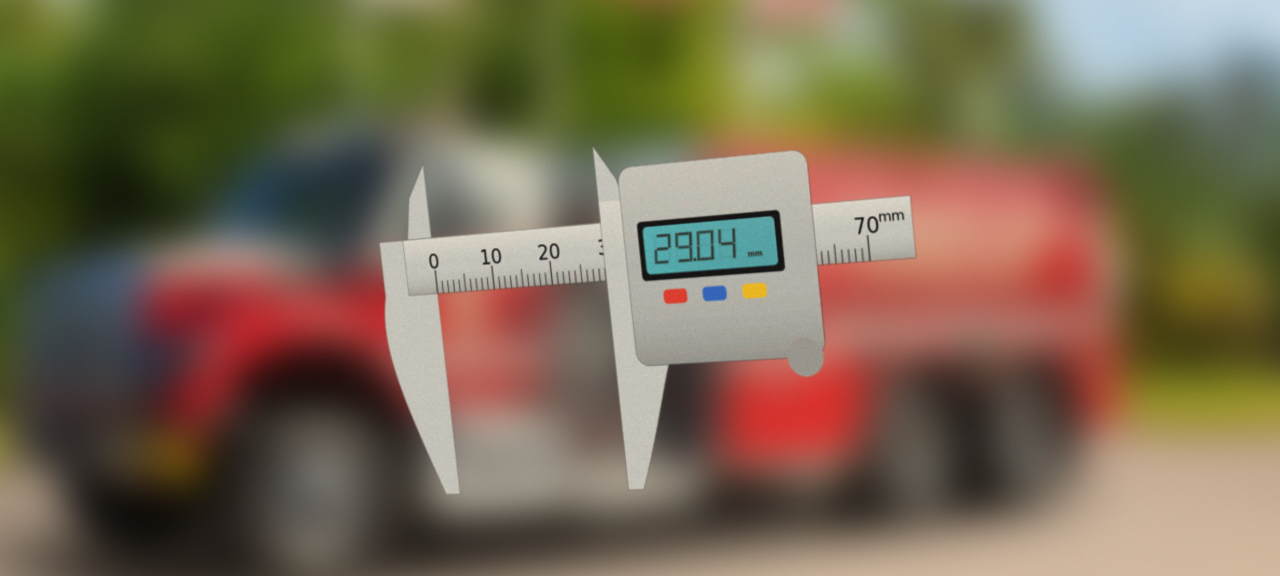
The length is 29.04
